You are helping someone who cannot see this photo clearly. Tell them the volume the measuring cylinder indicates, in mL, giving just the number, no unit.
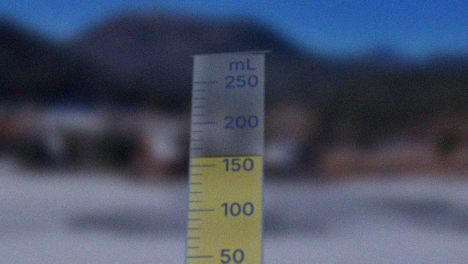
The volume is 160
